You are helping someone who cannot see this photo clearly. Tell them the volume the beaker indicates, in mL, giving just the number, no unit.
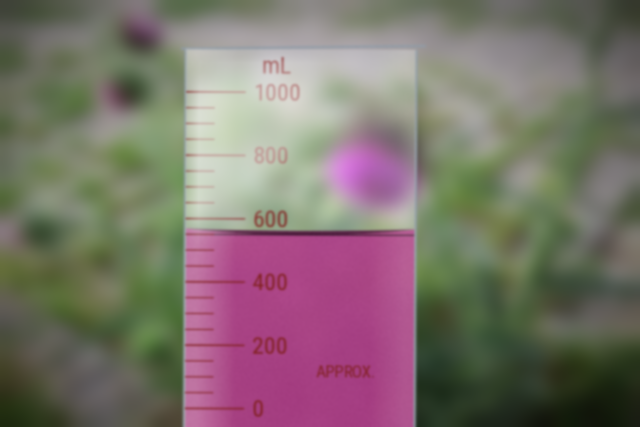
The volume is 550
